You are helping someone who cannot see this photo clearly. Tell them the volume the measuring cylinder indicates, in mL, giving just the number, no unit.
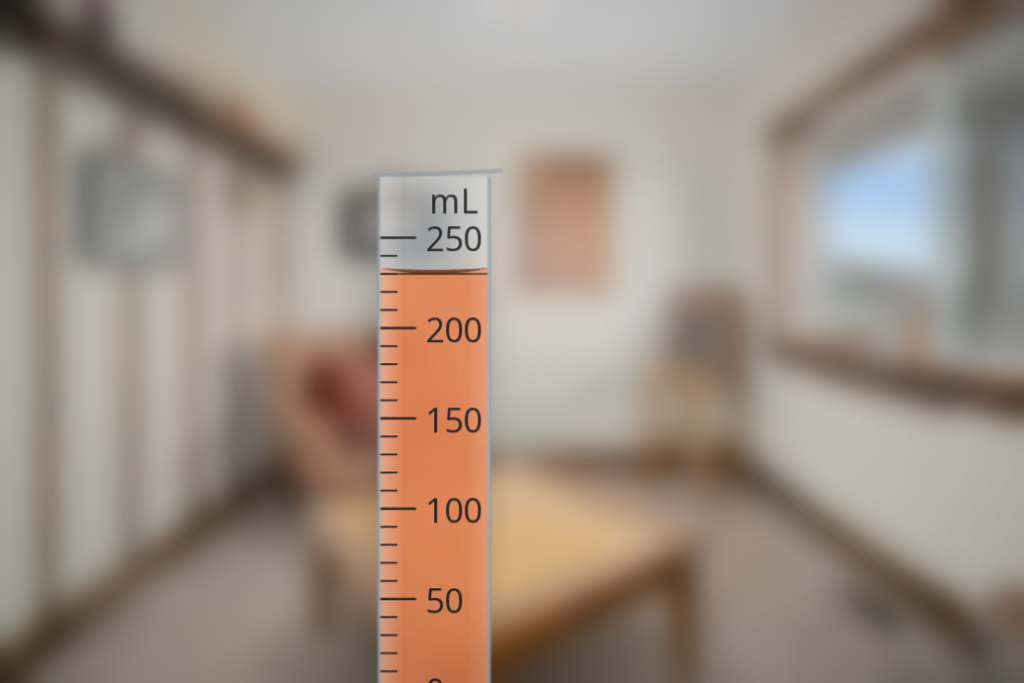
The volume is 230
